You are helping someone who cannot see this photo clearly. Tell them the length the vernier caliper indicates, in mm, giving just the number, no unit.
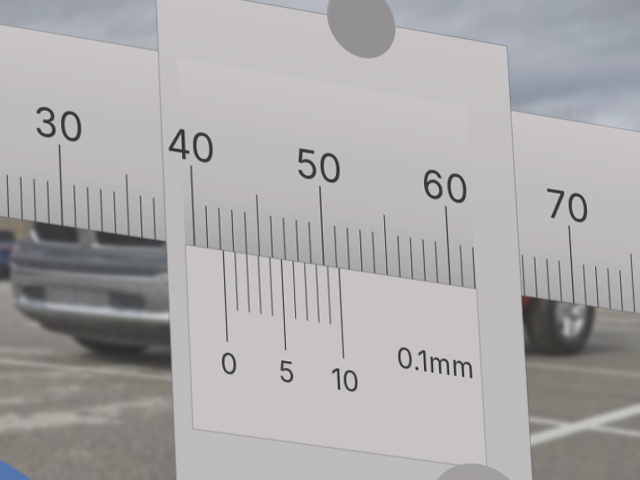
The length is 42.2
